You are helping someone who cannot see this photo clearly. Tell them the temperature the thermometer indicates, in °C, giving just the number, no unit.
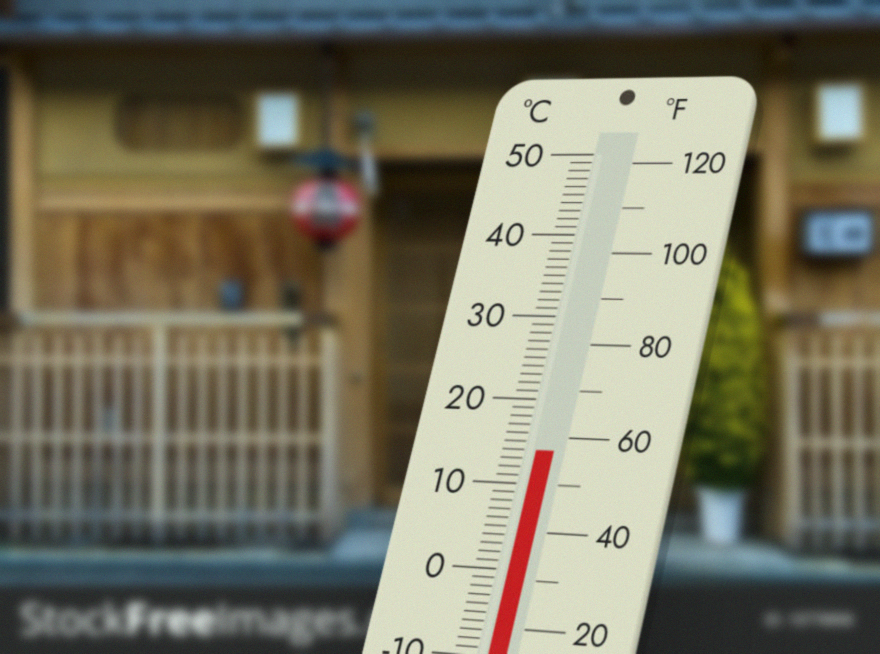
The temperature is 14
